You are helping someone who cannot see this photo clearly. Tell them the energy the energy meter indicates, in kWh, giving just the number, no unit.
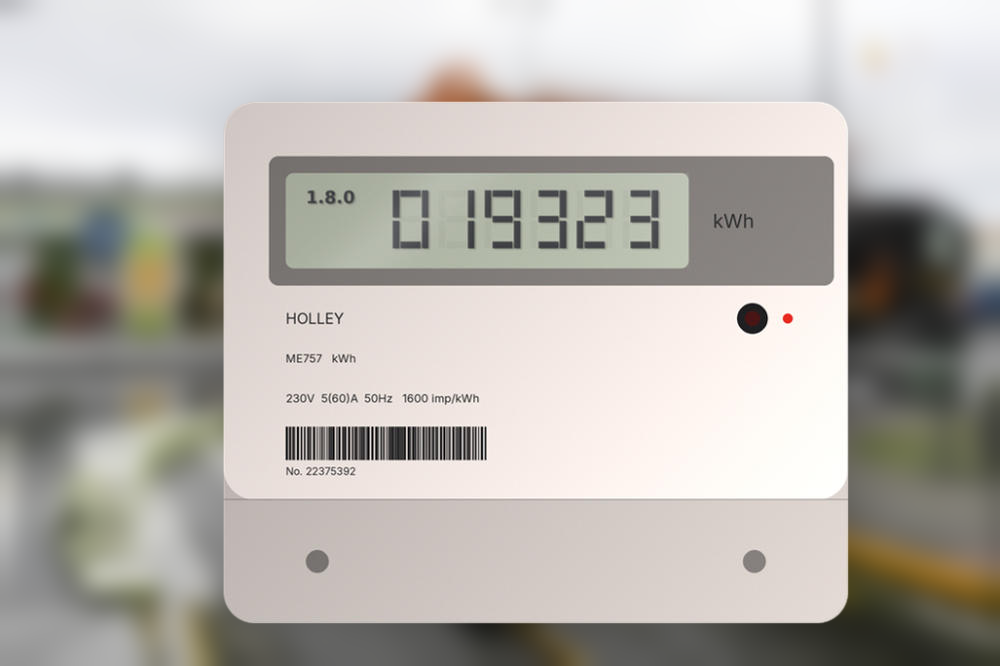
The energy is 19323
